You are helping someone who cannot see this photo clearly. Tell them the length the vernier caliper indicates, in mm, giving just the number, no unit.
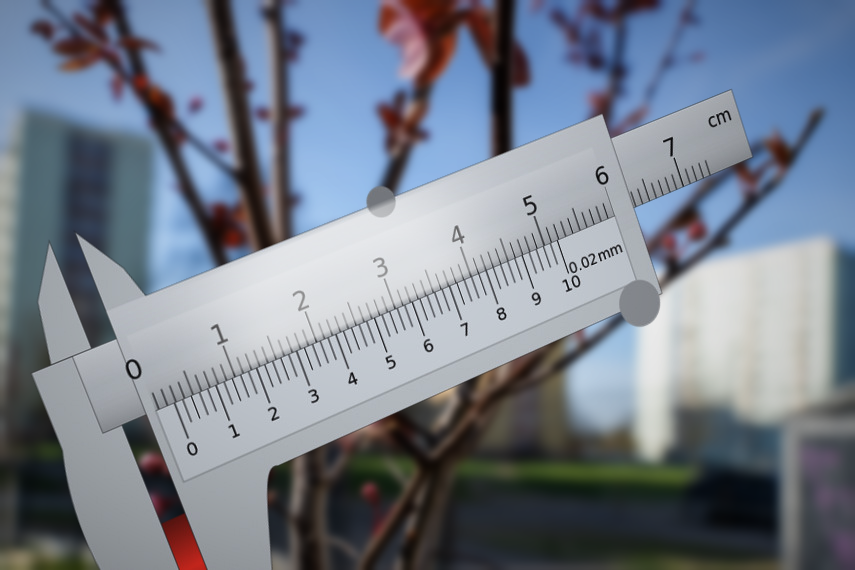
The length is 2.8
